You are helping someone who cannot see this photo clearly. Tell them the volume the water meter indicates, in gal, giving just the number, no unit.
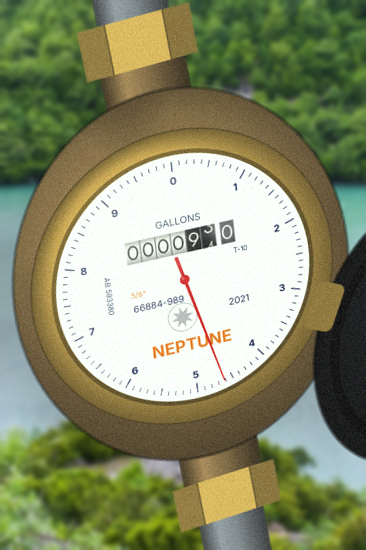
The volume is 934.6
